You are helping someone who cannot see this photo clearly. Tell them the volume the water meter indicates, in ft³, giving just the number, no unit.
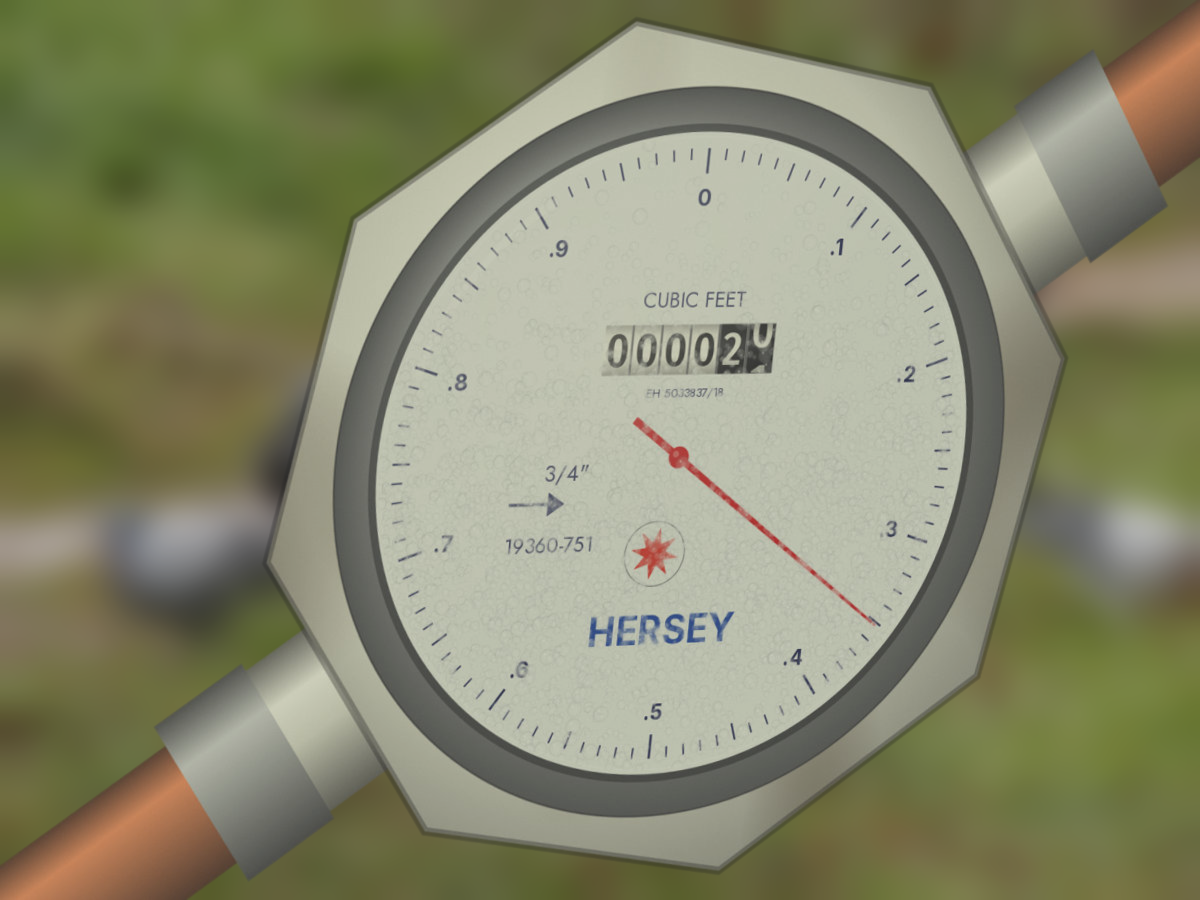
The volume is 20.35
